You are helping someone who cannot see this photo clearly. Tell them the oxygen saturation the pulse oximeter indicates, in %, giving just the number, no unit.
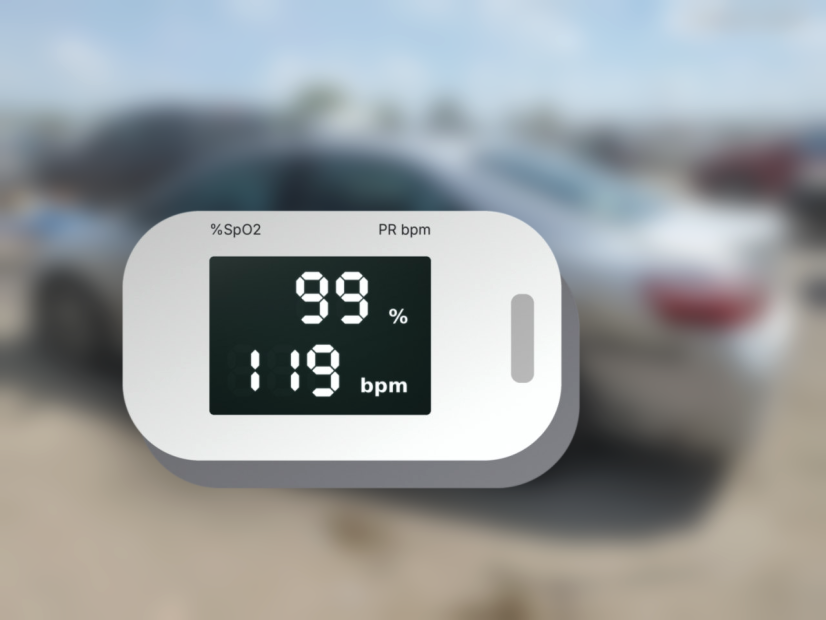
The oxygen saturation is 99
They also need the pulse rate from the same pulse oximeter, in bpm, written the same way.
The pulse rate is 119
